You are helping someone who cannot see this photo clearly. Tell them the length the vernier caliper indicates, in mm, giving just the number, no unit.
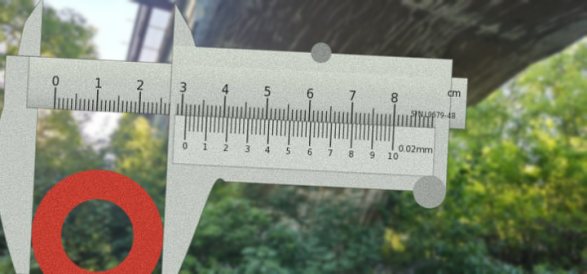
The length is 31.0
